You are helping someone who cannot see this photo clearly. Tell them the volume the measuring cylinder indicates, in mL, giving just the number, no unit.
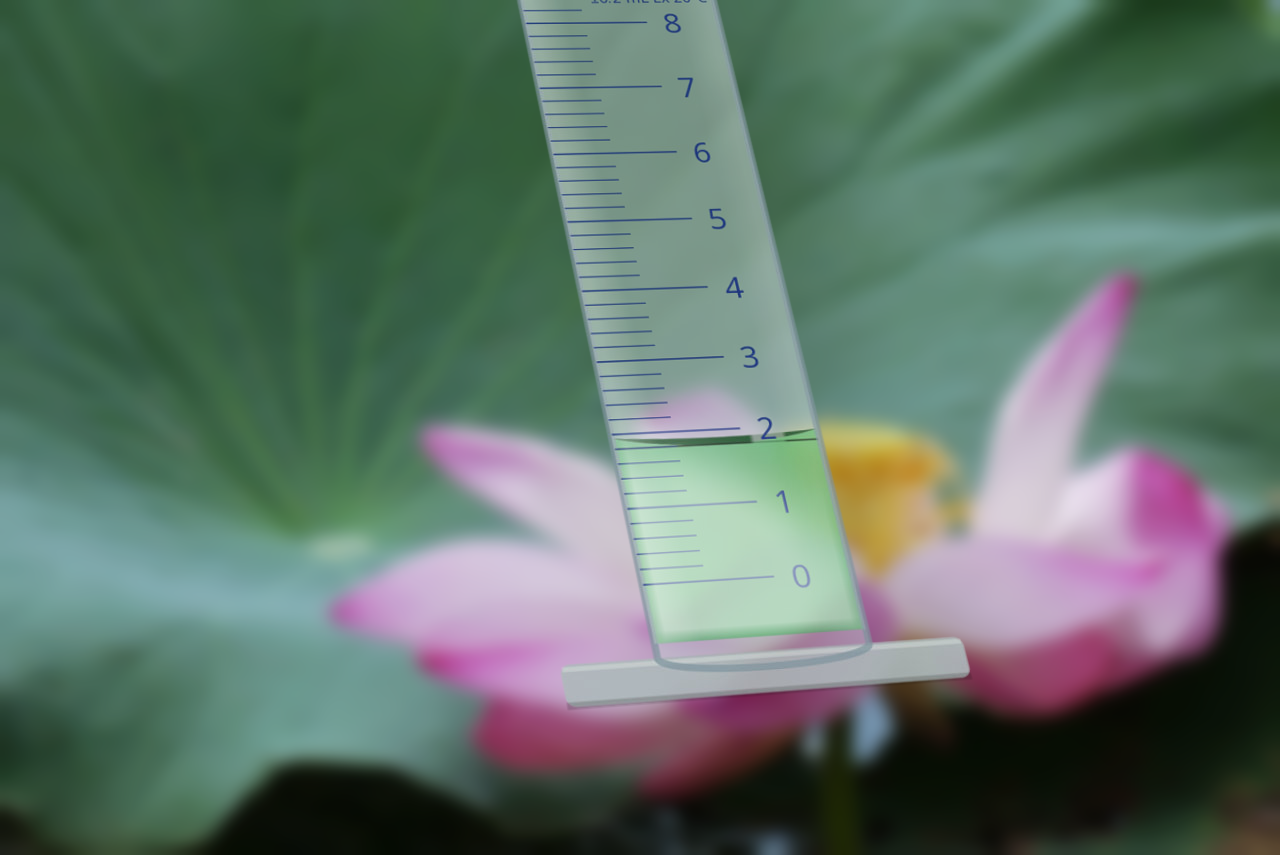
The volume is 1.8
